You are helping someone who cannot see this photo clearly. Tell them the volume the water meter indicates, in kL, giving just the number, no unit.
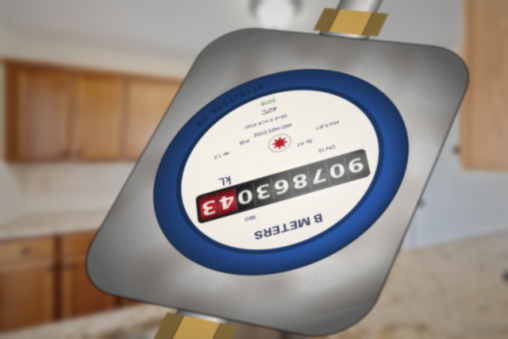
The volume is 9078630.43
